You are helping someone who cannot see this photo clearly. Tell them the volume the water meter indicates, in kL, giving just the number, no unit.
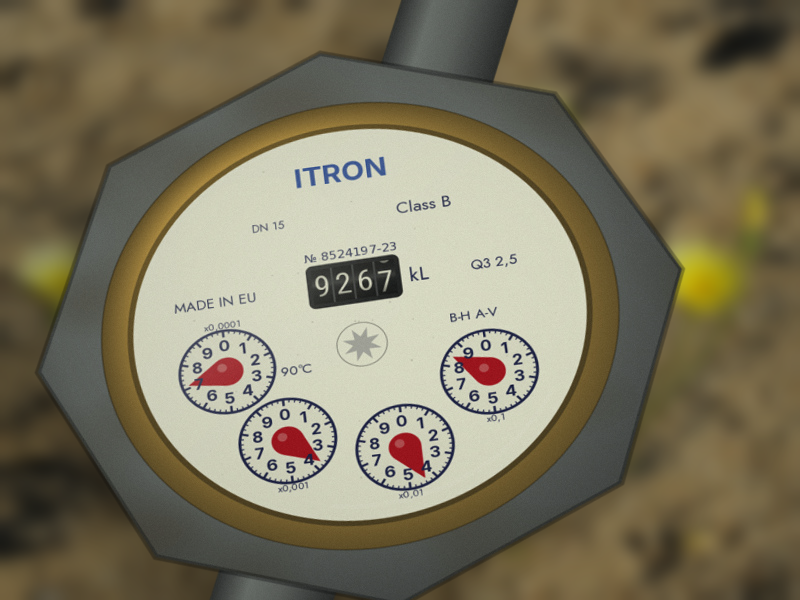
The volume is 9266.8437
